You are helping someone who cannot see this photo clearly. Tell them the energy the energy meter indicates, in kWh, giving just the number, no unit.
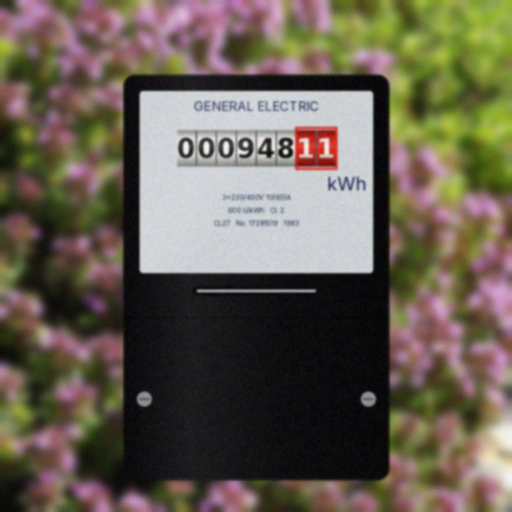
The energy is 948.11
